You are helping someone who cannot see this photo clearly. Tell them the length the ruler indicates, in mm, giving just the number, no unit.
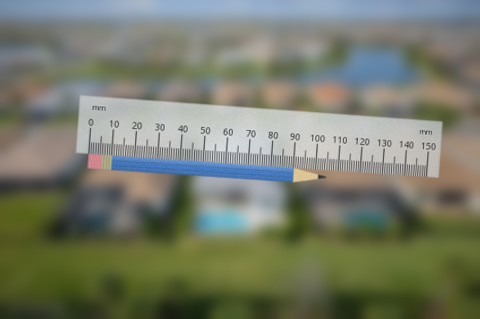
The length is 105
